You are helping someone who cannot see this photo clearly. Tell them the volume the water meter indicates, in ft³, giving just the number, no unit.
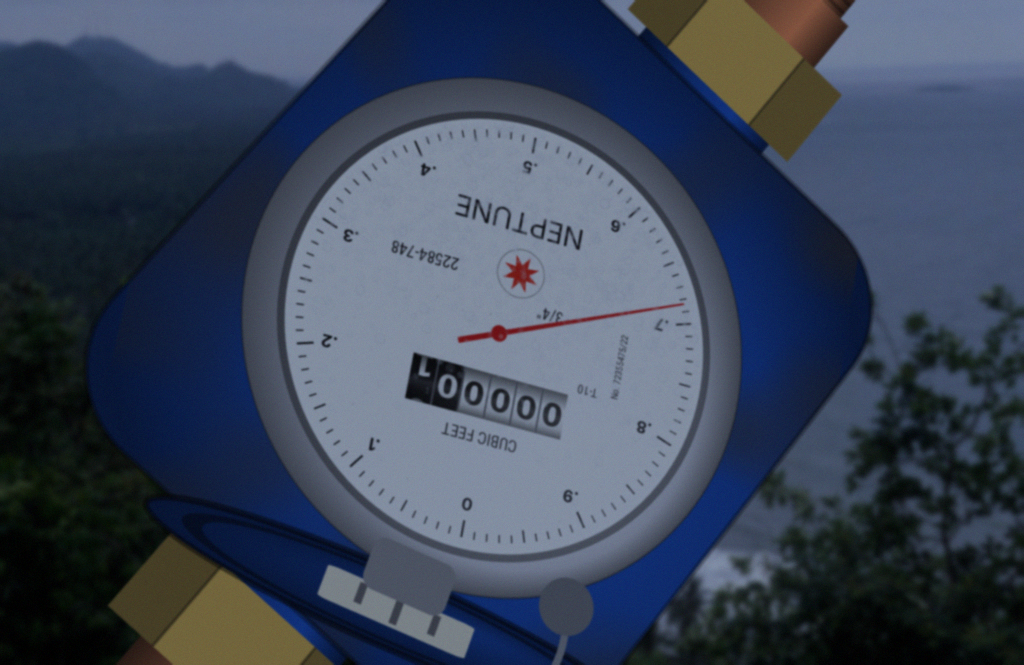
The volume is 0.68
